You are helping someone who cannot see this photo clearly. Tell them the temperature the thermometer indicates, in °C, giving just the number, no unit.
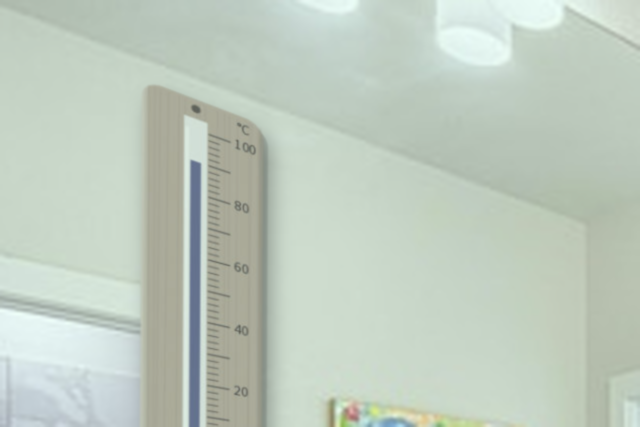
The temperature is 90
